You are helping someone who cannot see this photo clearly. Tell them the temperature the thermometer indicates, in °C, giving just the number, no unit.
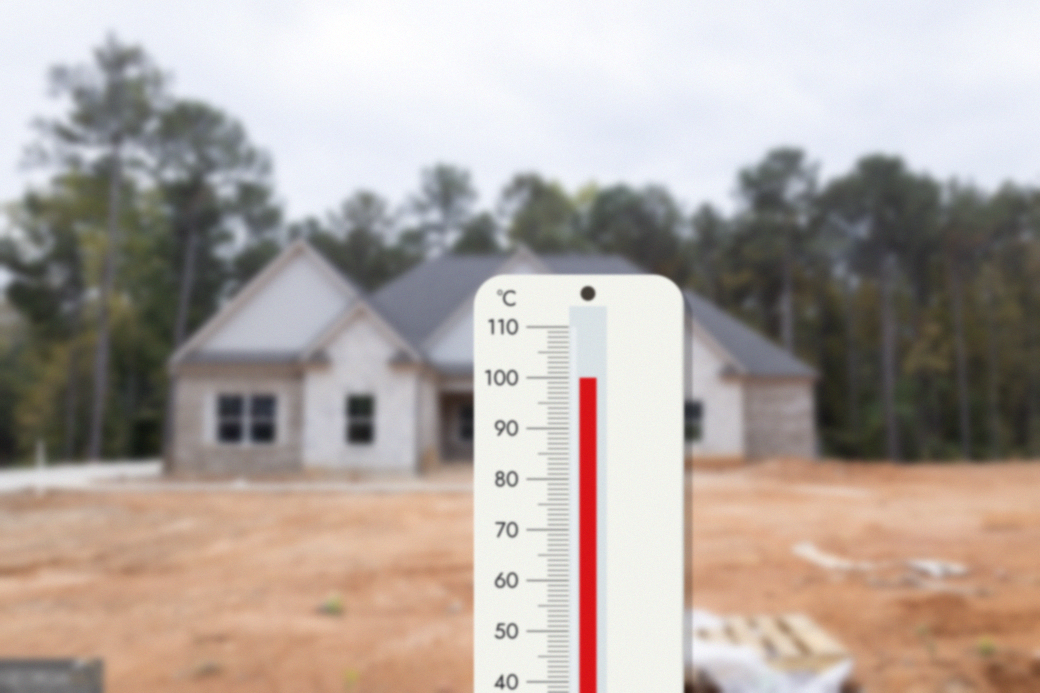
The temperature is 100
